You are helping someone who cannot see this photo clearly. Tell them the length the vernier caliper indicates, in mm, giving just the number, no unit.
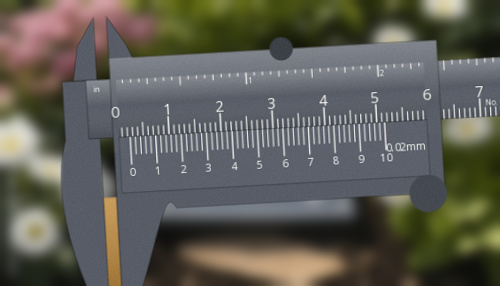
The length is 2.5
